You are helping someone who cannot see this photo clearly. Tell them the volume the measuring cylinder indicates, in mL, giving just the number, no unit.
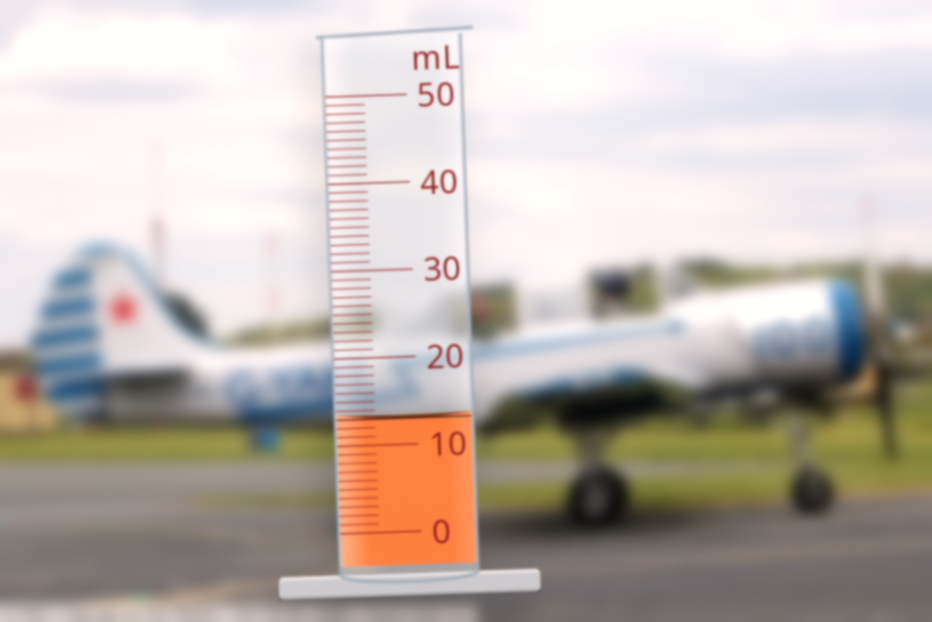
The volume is 13
